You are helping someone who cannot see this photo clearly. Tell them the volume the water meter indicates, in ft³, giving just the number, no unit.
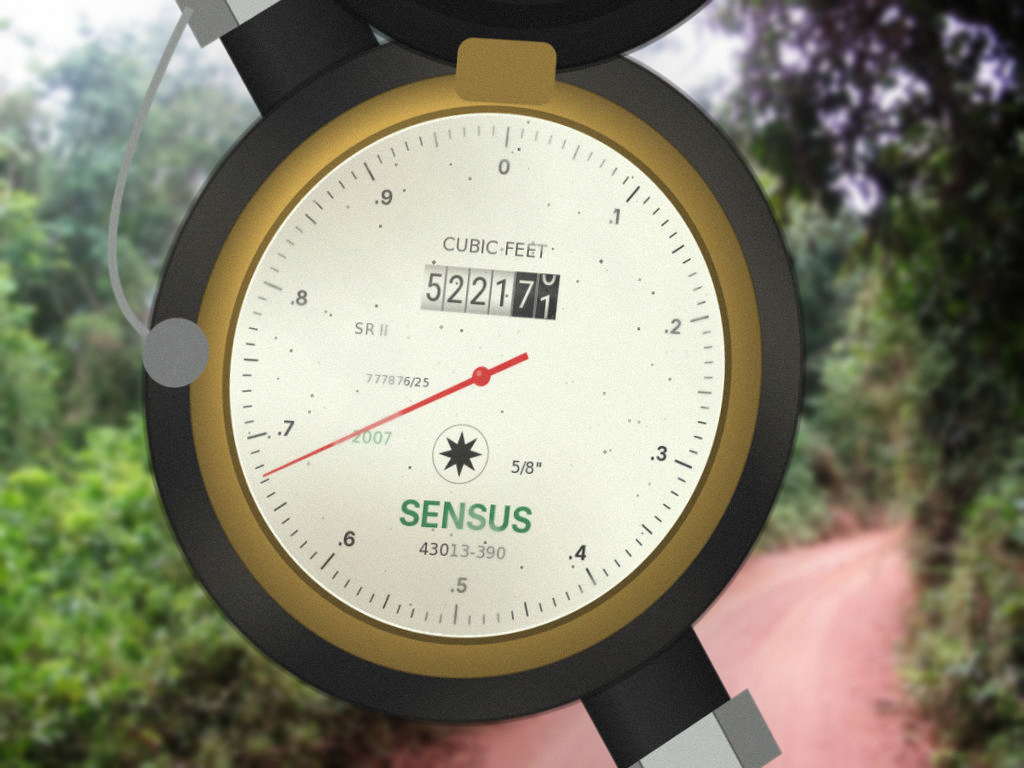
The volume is 522170.67
